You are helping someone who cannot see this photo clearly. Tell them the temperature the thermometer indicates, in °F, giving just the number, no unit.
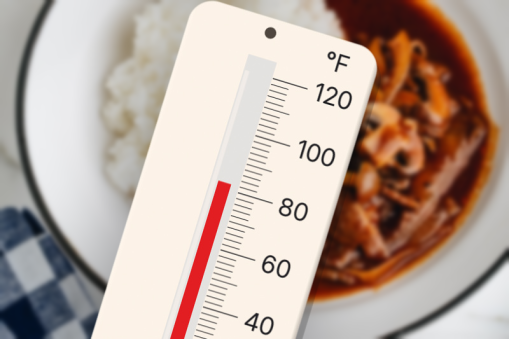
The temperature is 82
